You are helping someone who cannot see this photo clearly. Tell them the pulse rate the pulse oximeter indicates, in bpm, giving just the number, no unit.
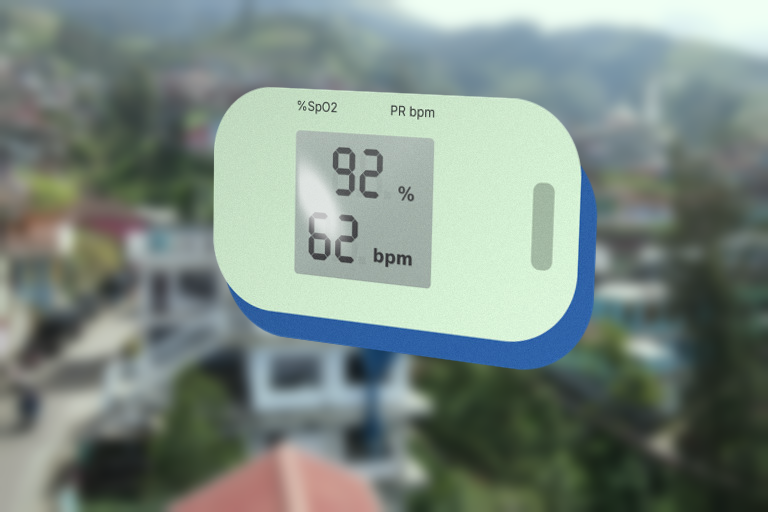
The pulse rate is 62
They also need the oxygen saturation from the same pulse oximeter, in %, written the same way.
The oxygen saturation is 92
